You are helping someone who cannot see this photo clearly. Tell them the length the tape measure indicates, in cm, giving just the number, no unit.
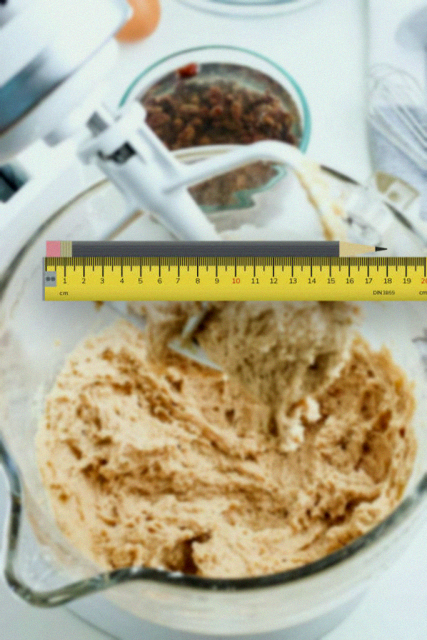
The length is 18
